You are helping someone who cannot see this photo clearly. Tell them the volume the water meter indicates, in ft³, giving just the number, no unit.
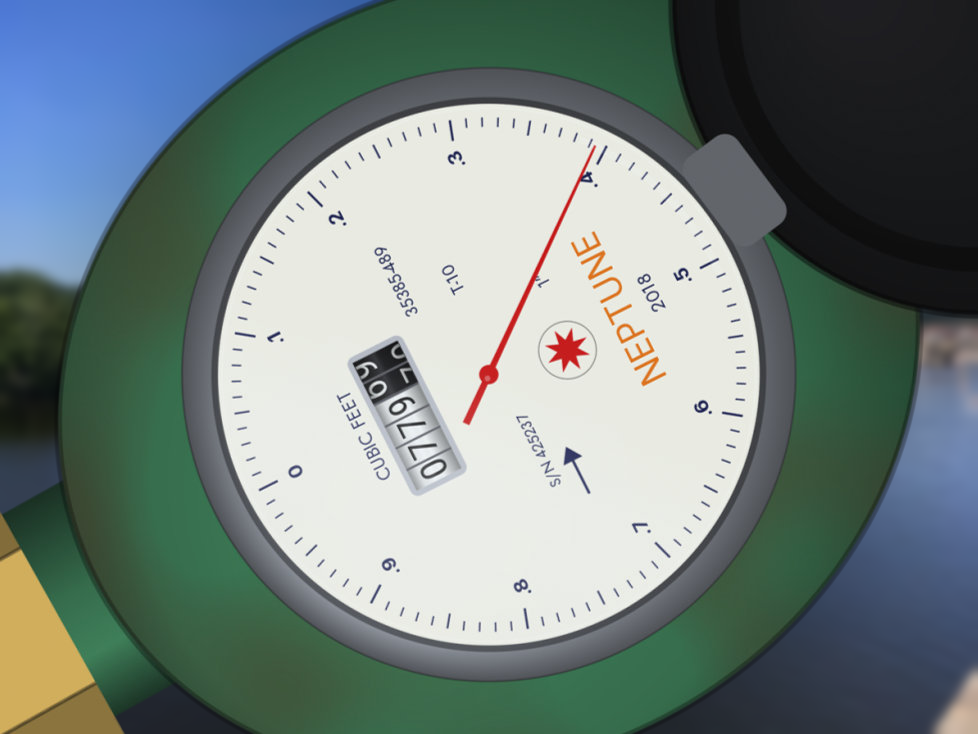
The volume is 77969.39
